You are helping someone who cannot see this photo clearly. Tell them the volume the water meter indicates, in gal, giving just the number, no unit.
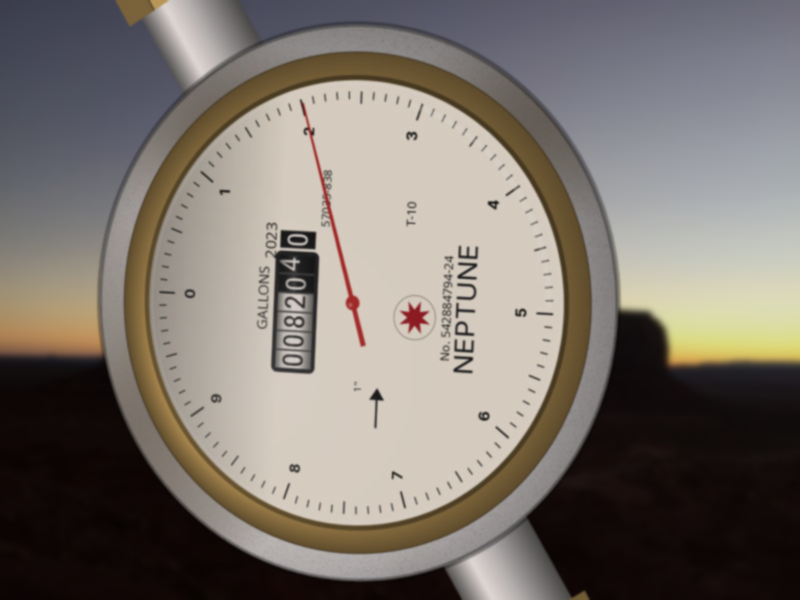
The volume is 82042.0
